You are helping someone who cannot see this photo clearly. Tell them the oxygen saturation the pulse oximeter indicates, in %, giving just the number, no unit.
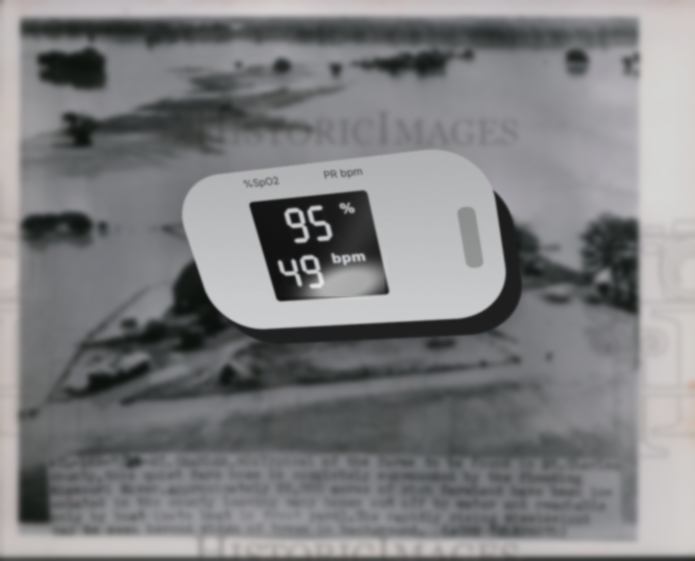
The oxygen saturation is 95
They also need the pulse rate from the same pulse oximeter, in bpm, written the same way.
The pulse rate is 49
